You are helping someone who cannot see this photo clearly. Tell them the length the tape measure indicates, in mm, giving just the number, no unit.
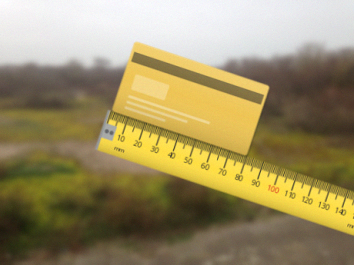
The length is 80
